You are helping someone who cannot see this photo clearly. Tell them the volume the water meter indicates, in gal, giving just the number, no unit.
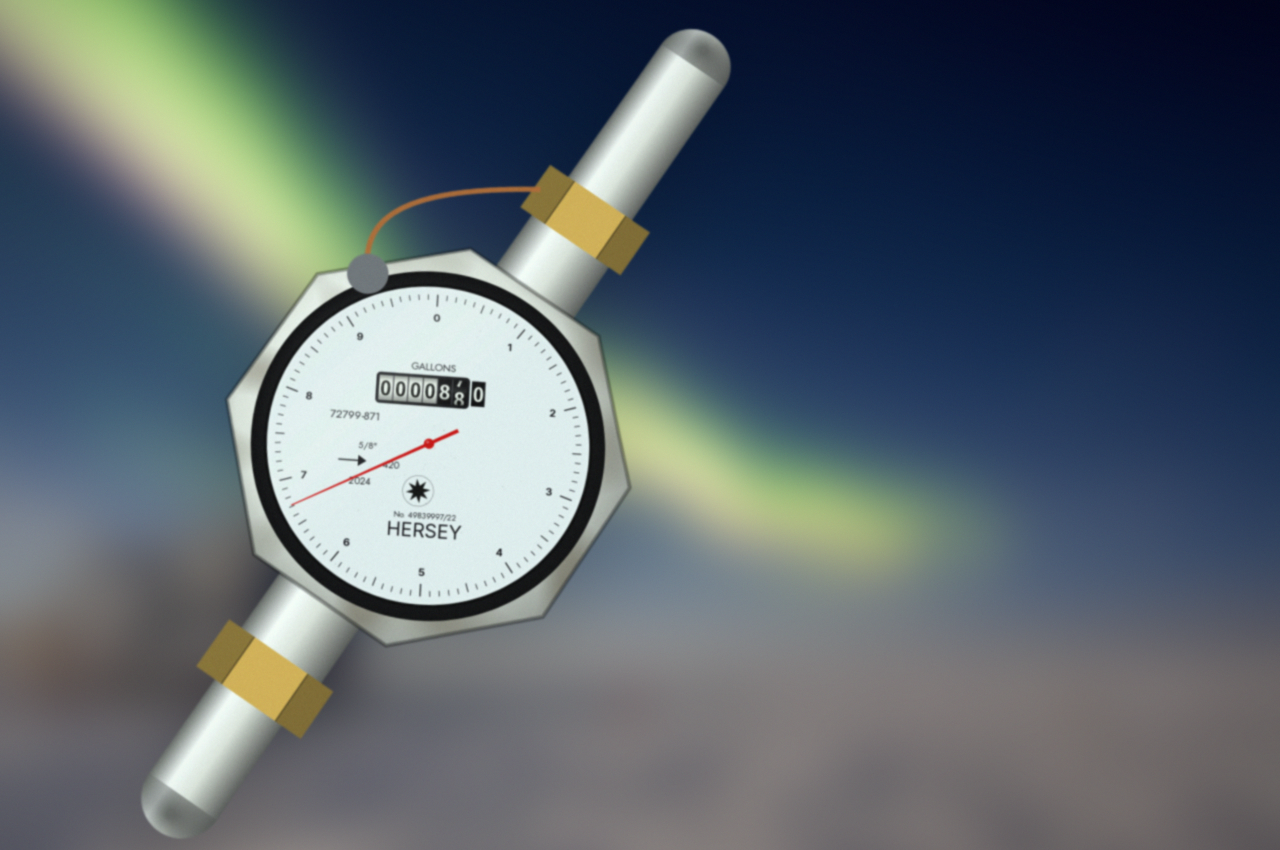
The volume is 876.7
